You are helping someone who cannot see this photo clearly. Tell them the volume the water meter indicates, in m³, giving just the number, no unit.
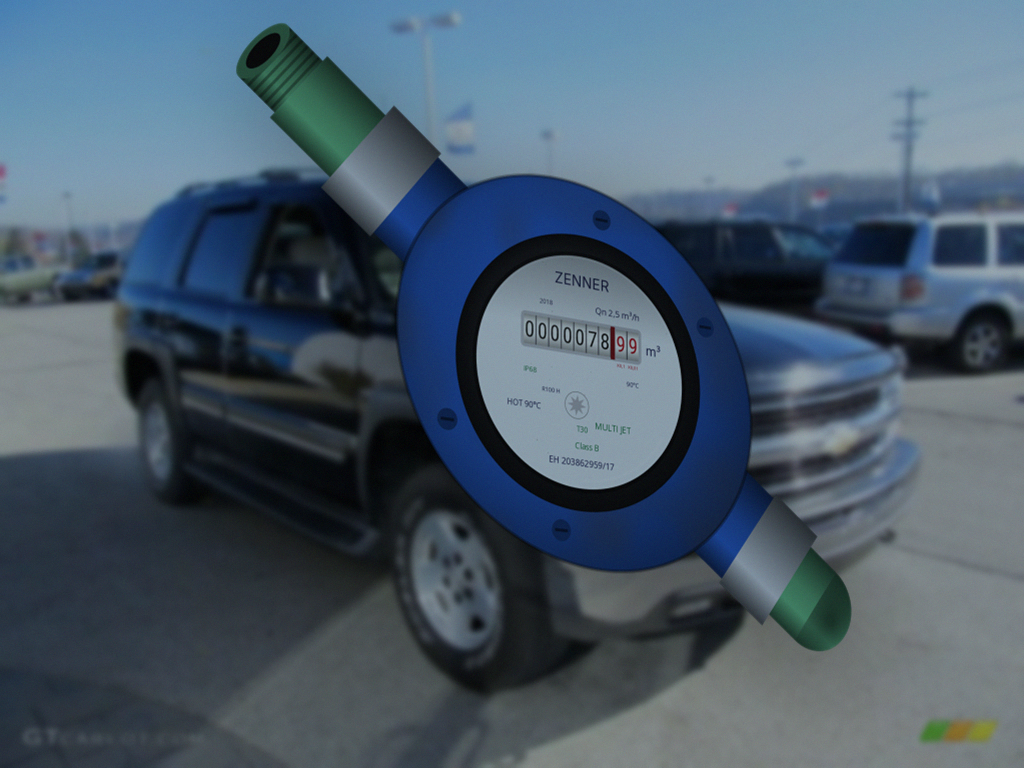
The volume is 78.99
